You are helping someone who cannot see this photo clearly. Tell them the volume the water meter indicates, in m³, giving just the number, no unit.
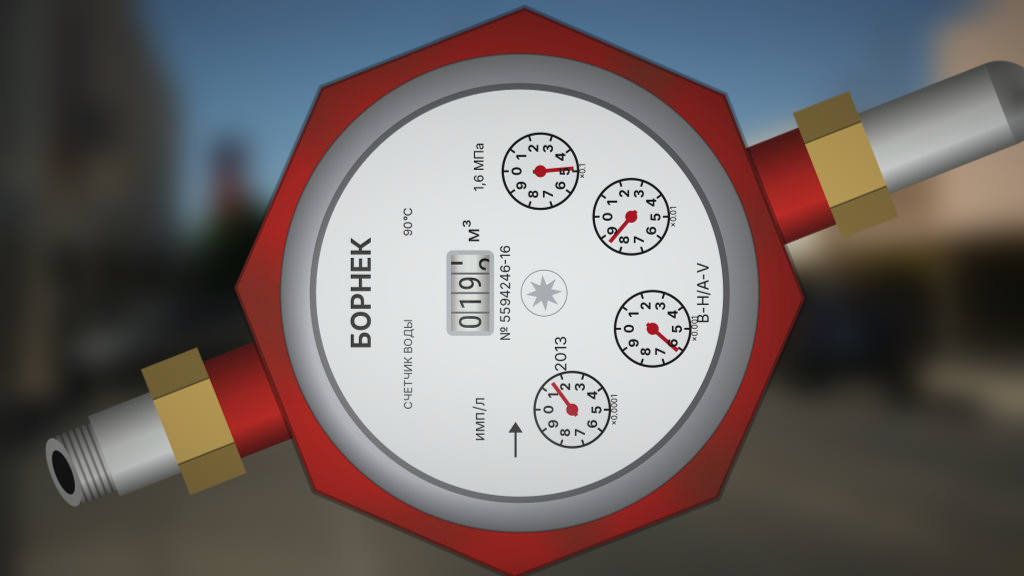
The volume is 191.4861
